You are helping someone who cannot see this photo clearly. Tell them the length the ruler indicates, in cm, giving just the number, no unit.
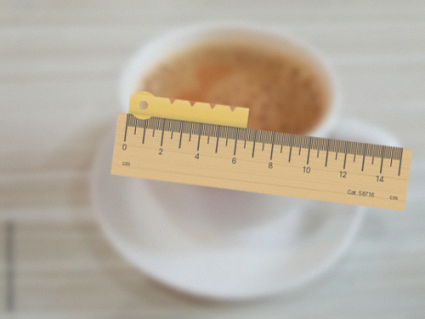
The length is 6.5
